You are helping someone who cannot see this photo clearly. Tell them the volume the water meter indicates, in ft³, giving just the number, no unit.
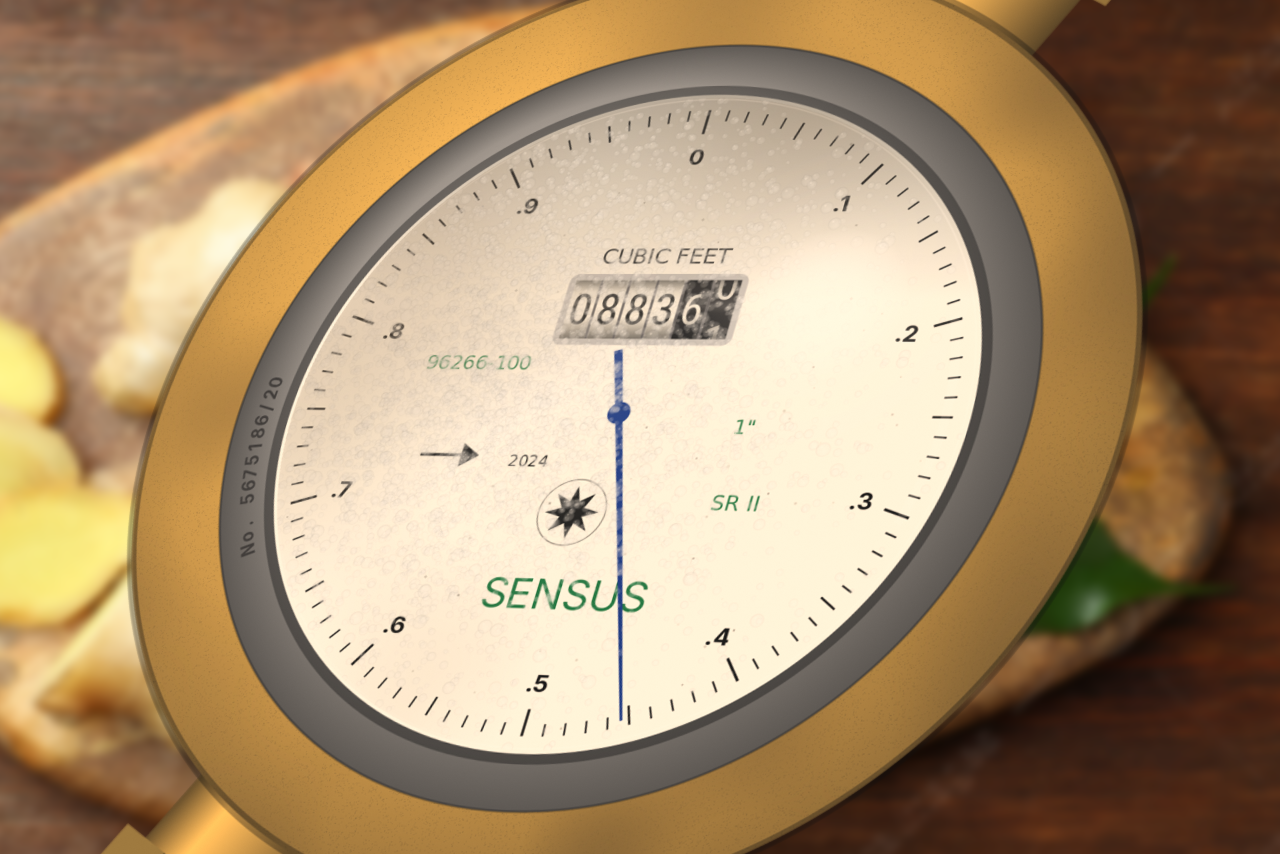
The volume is 88360.45
